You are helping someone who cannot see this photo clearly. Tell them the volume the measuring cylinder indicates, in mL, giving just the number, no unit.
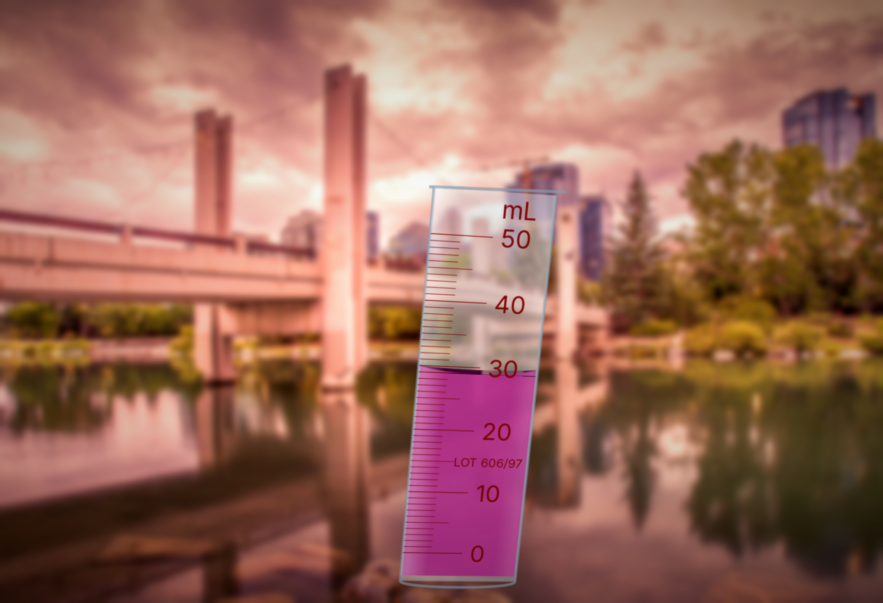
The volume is 29
